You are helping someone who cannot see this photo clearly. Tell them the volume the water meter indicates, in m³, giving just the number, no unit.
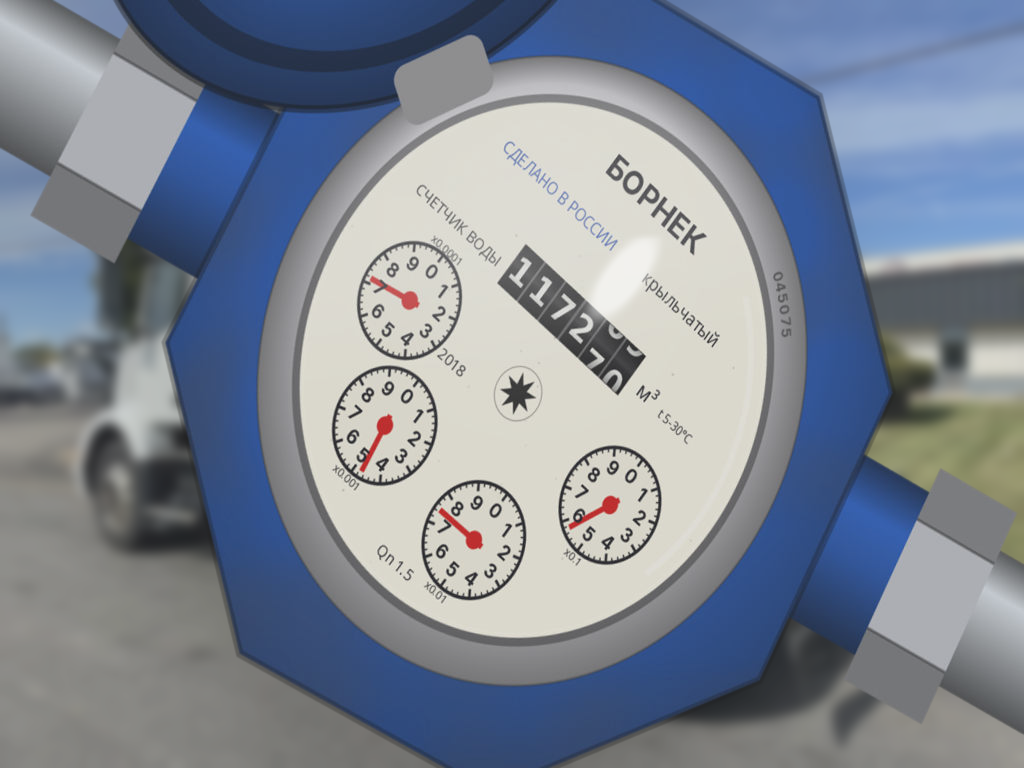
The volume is 117269.5747
